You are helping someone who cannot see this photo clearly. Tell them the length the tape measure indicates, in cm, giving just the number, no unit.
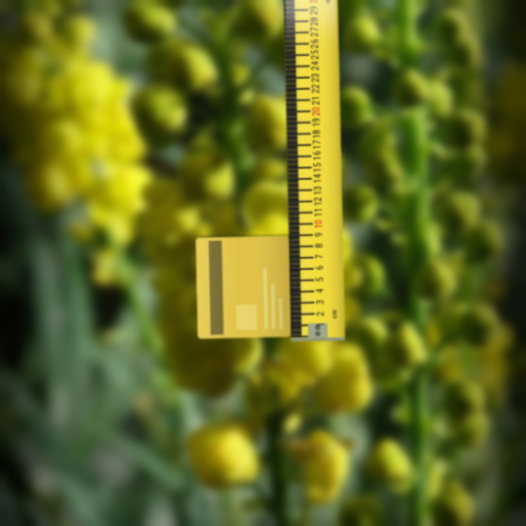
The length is 9
